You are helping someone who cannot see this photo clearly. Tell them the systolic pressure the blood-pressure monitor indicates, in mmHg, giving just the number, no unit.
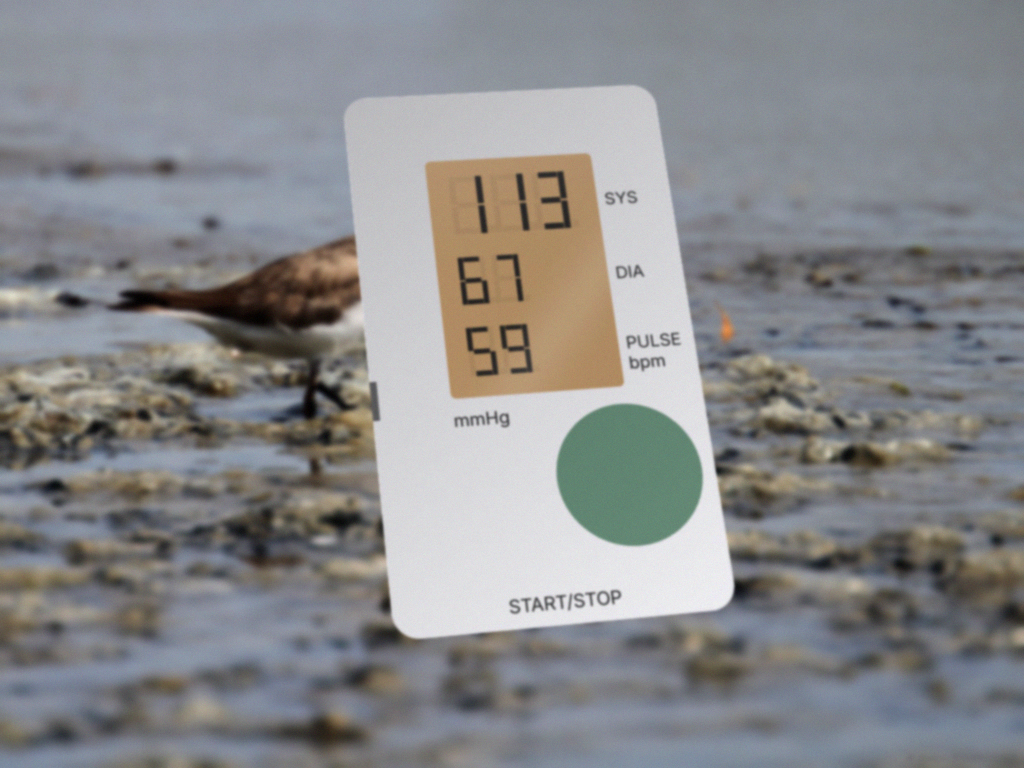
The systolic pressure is 113
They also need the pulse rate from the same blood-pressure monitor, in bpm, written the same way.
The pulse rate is 59
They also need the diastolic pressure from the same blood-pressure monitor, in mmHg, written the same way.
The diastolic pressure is 67
